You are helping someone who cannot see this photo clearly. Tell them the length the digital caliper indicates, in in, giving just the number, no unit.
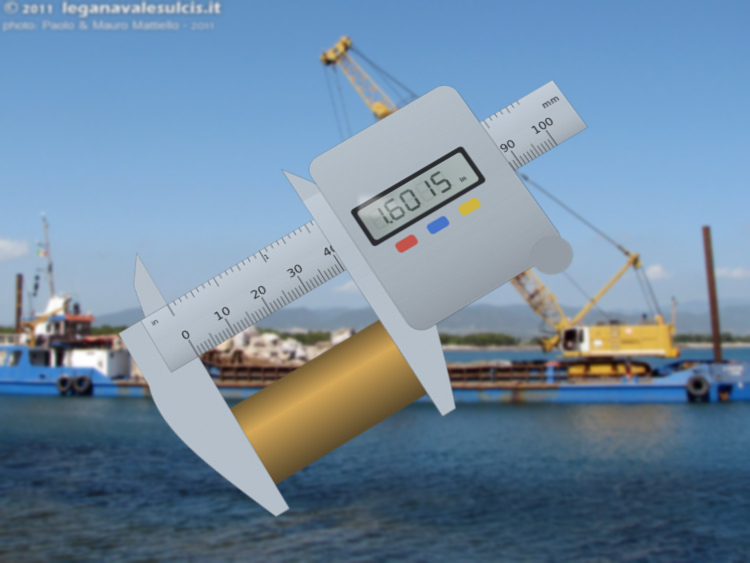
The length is 1.6015
